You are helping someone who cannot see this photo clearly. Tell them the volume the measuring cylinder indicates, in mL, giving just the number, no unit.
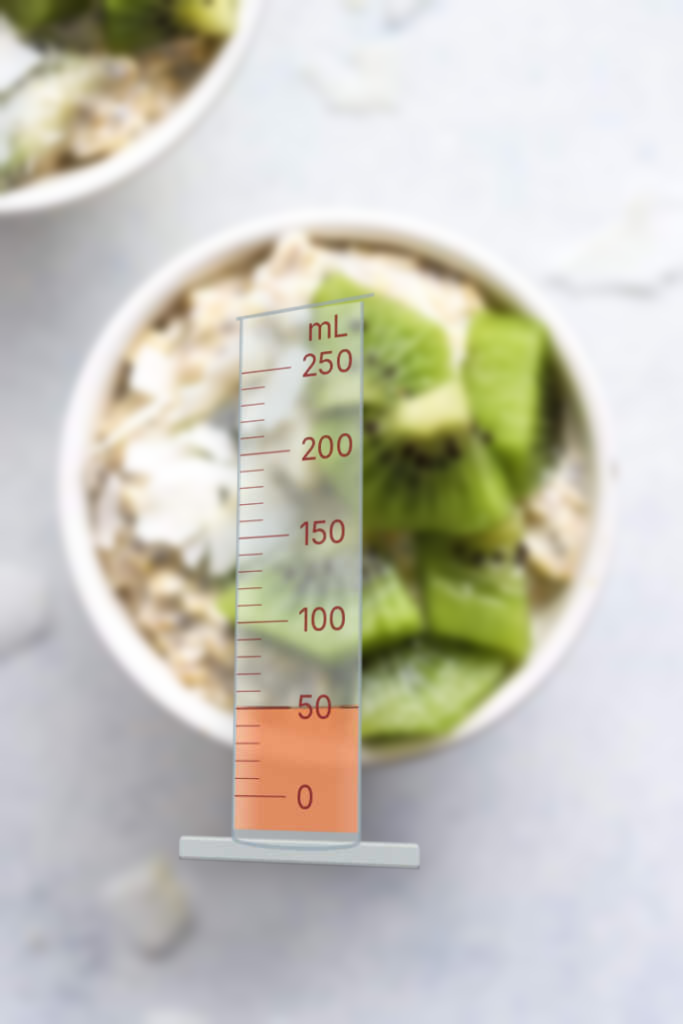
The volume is 50
